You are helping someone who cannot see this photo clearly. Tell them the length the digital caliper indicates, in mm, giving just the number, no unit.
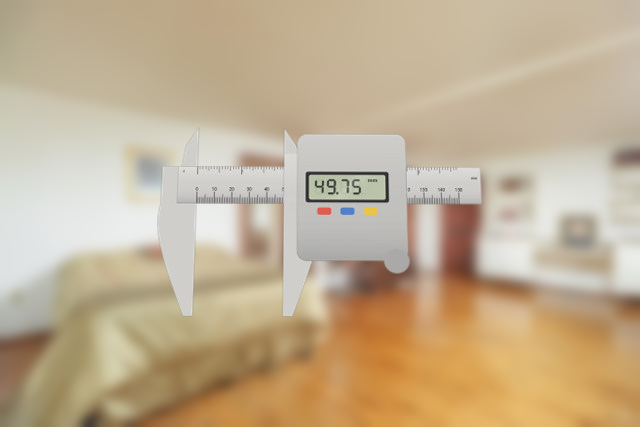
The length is 49.75
